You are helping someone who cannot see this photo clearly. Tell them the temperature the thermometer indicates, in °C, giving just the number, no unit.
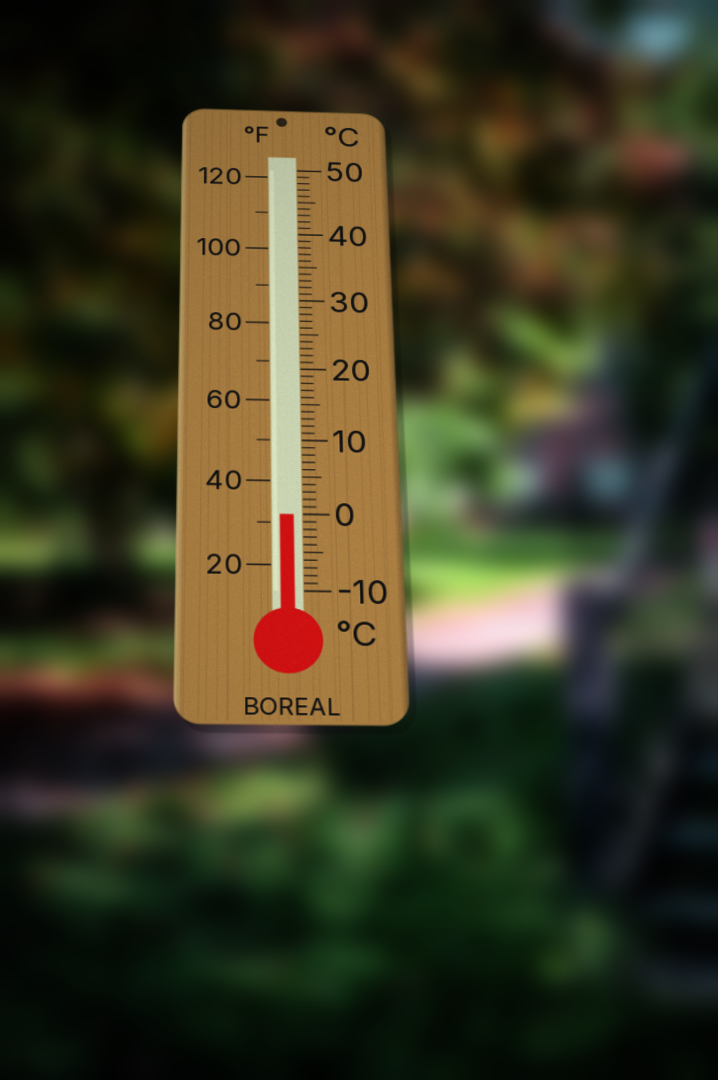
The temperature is 0
